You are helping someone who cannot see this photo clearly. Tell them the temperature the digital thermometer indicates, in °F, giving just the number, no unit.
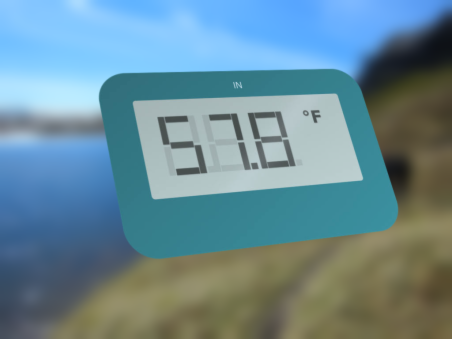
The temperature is 57.8
